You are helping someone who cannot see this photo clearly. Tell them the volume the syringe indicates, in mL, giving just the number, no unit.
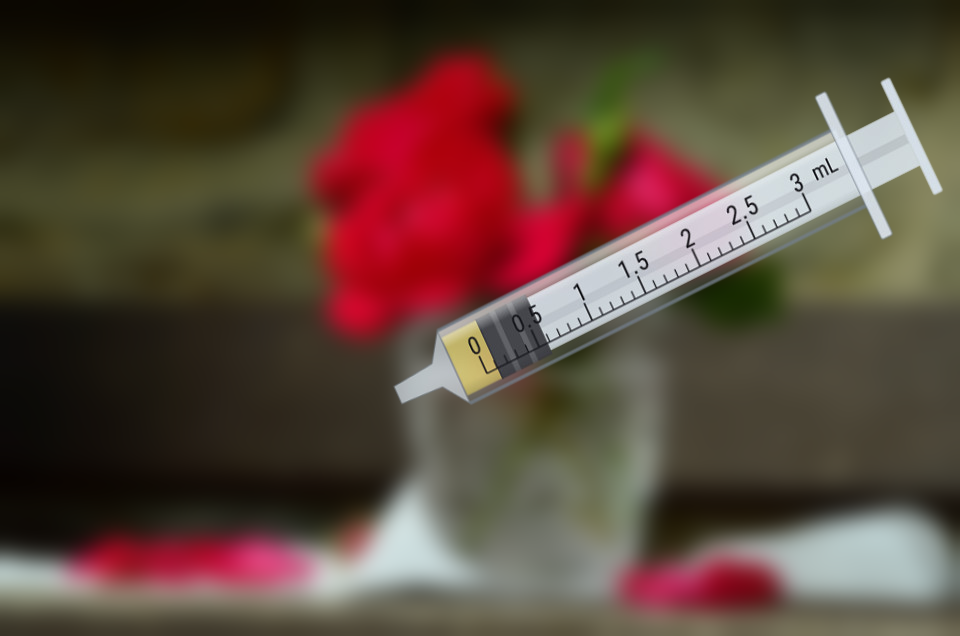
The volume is 0.1
